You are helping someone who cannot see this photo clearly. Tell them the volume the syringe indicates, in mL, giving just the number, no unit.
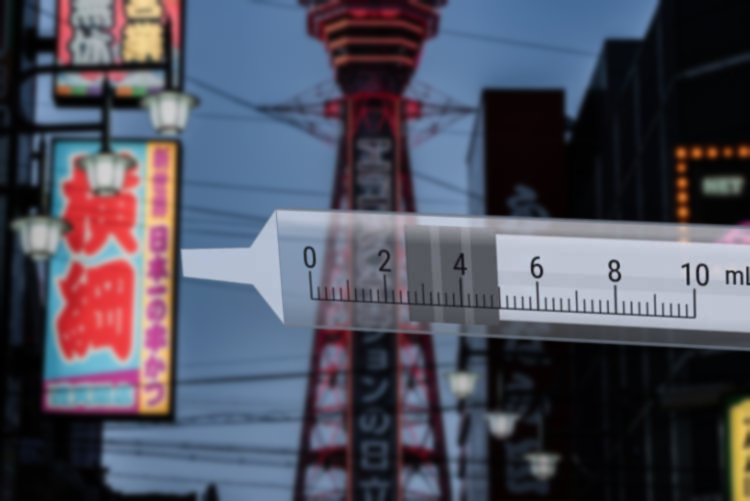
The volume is 2.6
